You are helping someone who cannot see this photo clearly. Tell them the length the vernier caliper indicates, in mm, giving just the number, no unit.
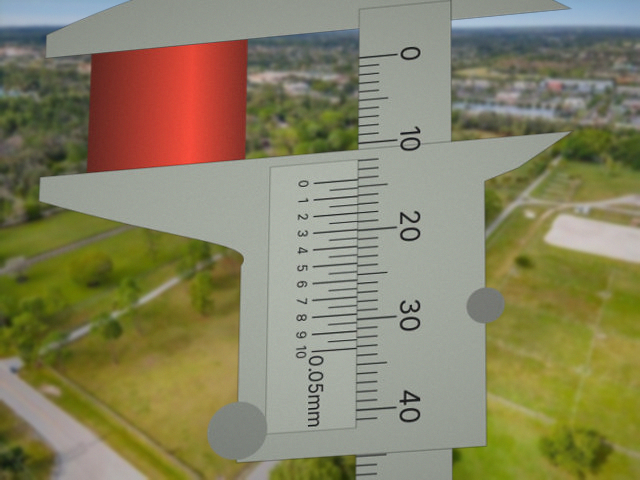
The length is 14.2
